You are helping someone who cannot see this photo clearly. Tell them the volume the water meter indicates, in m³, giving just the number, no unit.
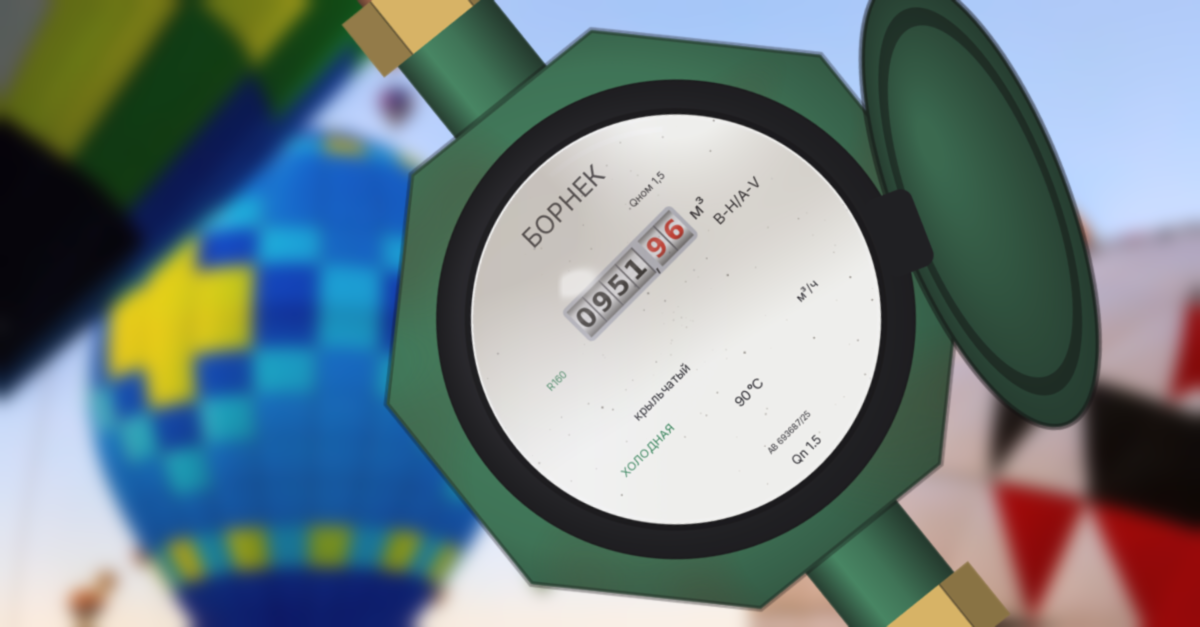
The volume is 951.96
